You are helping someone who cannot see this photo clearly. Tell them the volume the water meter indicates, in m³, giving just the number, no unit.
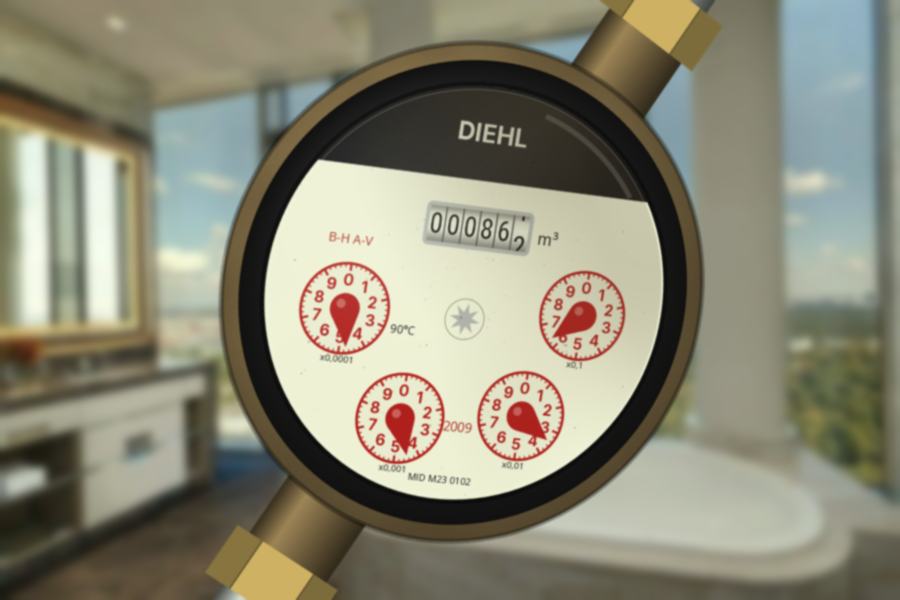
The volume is 861.6344
